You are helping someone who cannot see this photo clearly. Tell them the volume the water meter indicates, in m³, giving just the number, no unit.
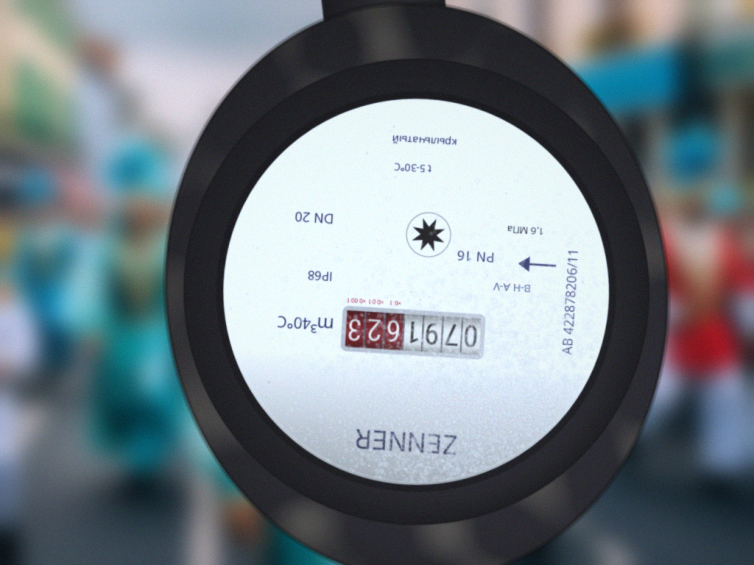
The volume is 791.623
